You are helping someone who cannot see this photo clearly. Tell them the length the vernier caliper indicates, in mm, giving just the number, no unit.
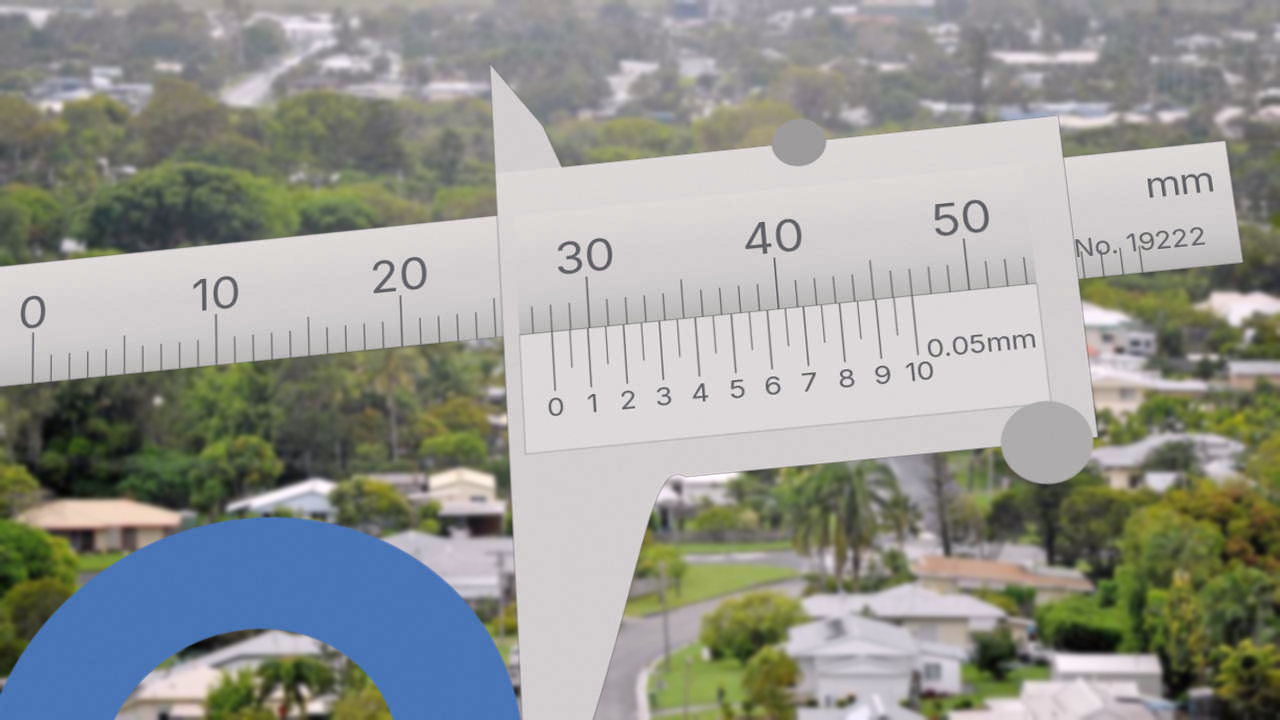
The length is 28.0
